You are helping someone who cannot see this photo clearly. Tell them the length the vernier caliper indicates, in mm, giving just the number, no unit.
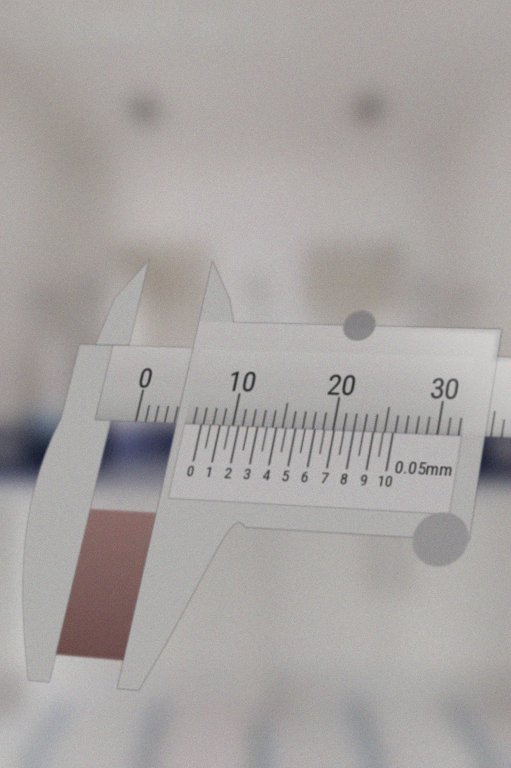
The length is 6.8
